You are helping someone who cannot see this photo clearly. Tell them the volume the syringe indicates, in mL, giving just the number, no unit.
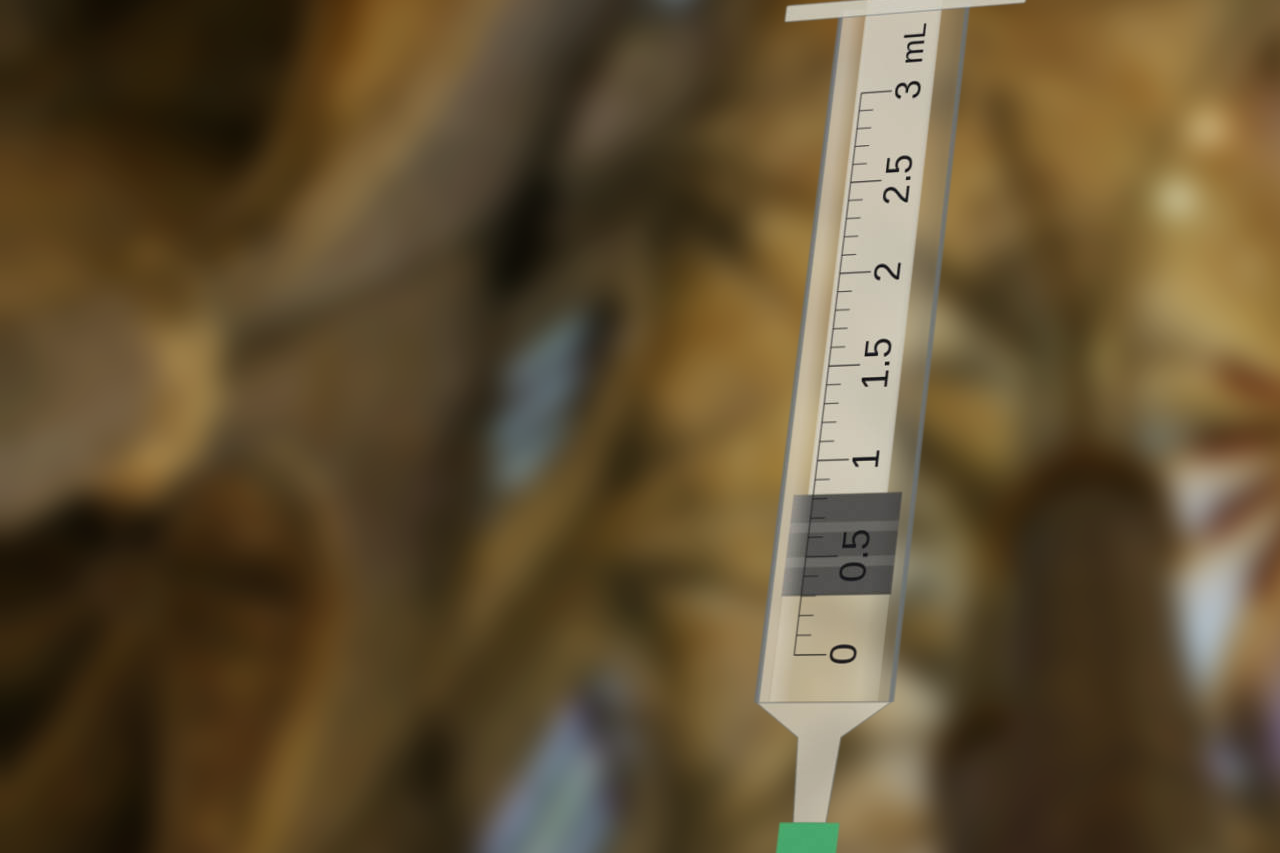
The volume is 0.3
